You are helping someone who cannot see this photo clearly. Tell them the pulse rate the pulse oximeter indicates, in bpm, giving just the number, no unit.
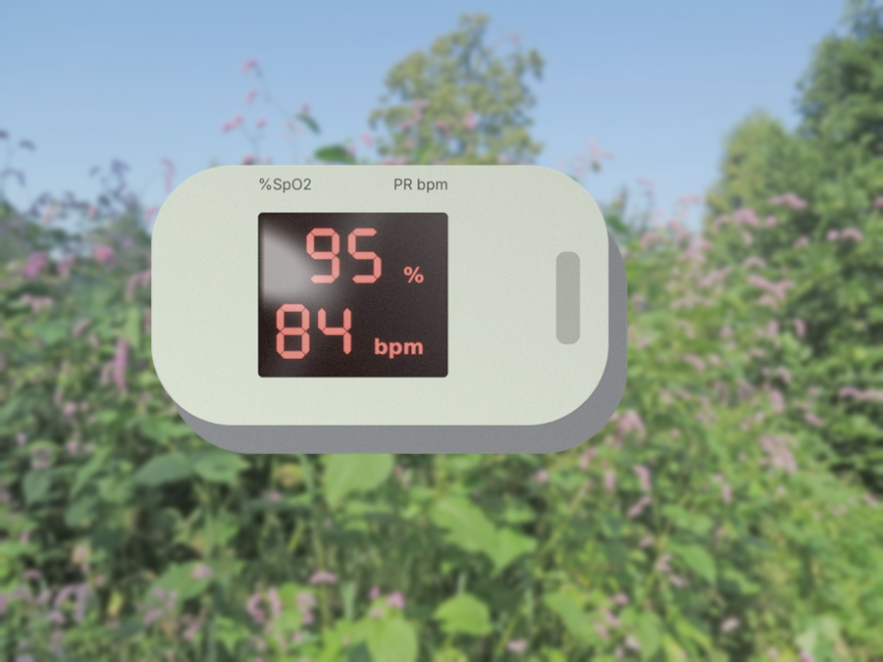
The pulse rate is 84
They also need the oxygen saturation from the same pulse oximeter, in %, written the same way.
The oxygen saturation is 95
